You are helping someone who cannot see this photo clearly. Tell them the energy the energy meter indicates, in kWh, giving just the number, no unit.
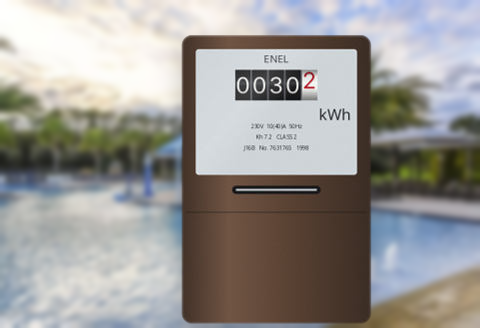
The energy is 30.2
